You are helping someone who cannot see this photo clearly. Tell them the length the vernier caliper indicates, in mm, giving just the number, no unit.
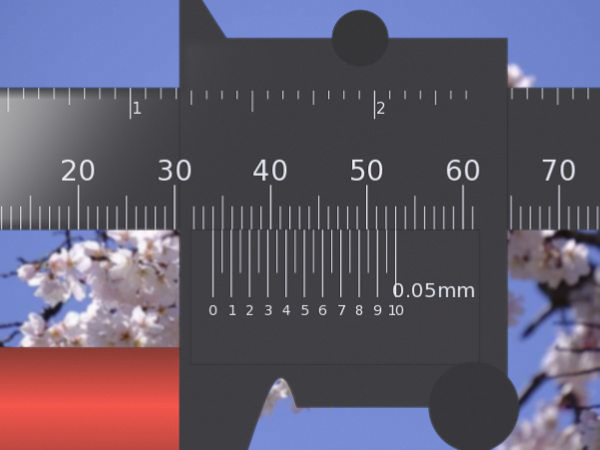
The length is 34.0
